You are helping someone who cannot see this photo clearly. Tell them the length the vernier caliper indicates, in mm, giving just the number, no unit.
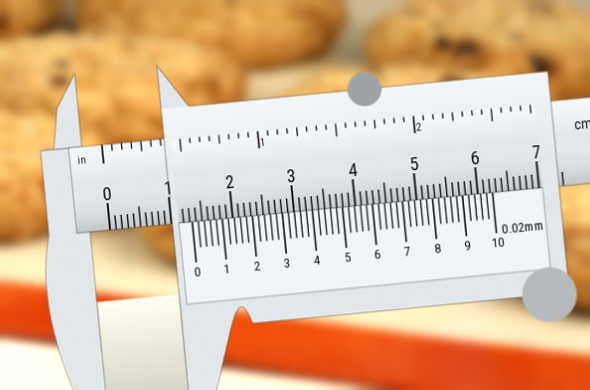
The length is 13.4
